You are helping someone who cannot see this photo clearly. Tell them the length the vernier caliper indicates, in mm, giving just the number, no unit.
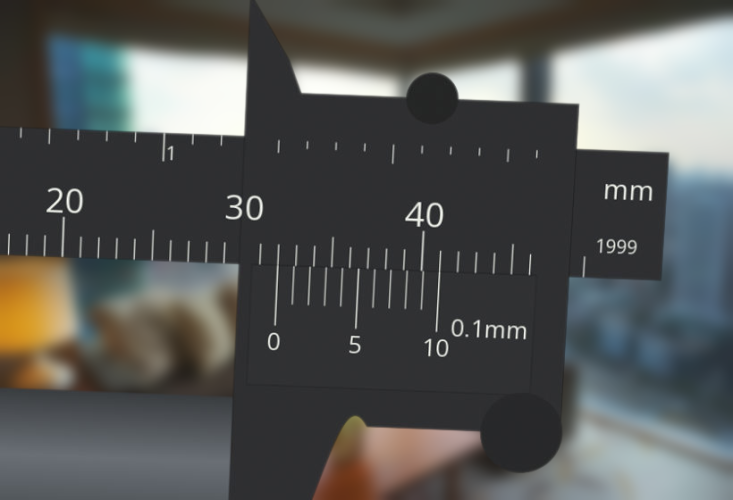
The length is 32.0
